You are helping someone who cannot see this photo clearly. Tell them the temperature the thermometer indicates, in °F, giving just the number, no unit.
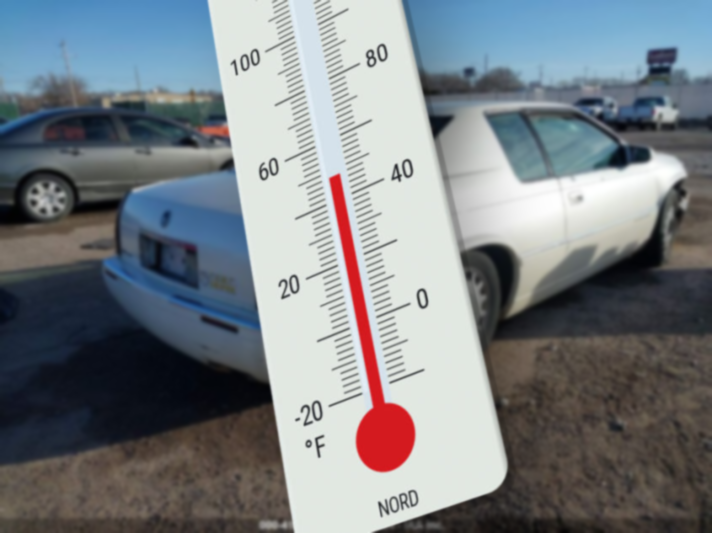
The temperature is 48
